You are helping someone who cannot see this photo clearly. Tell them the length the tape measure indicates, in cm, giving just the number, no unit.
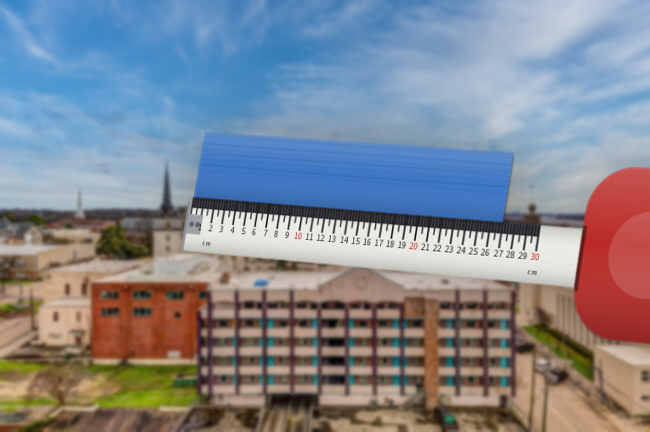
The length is 27
